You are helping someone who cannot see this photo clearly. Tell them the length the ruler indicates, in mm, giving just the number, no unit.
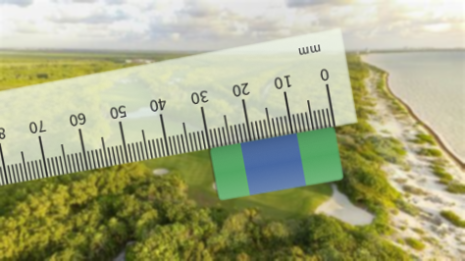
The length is 30
